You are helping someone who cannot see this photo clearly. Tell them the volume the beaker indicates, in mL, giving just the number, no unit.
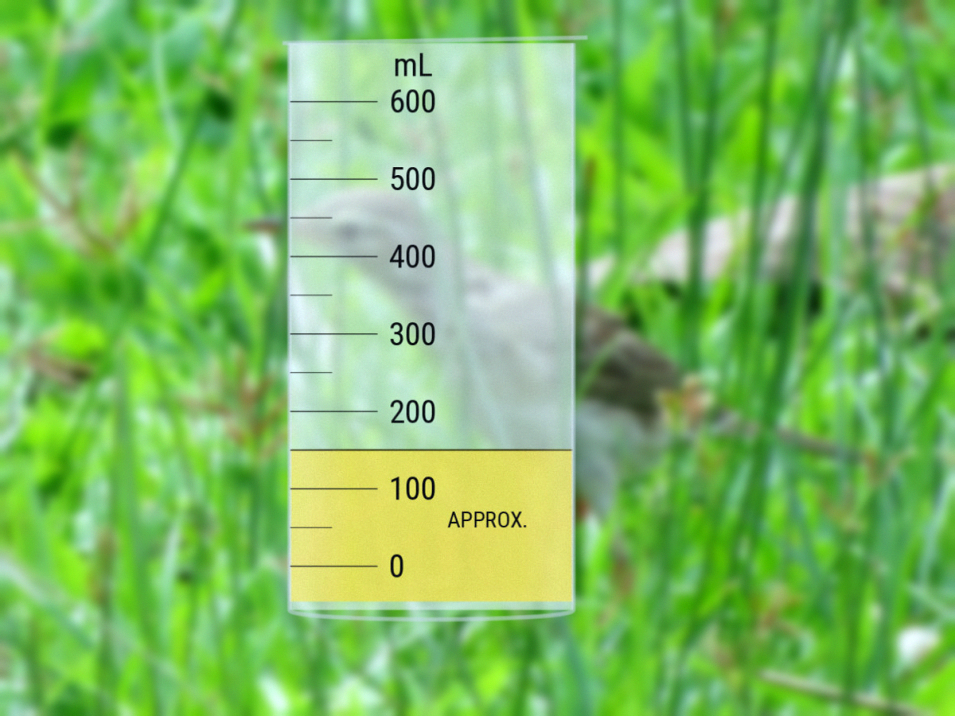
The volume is 150
